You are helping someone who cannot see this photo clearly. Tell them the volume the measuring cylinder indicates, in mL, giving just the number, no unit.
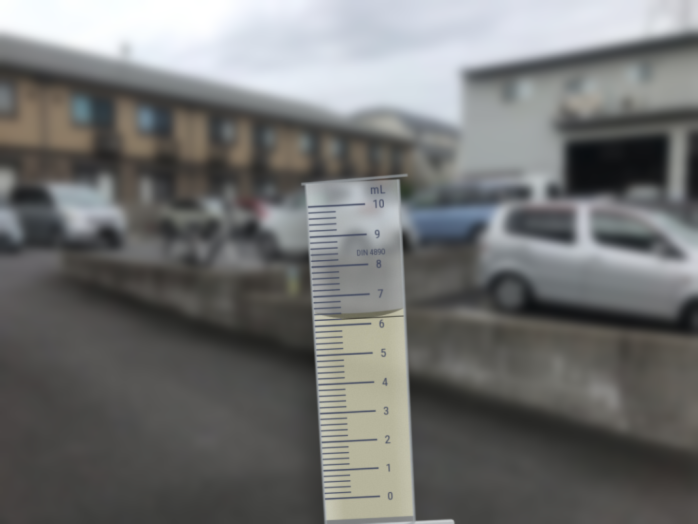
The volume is 6.2
